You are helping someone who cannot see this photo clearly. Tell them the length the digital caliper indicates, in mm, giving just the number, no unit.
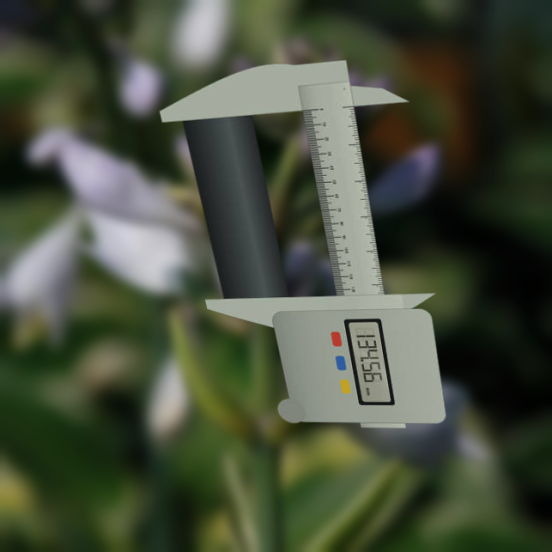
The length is 134.56
